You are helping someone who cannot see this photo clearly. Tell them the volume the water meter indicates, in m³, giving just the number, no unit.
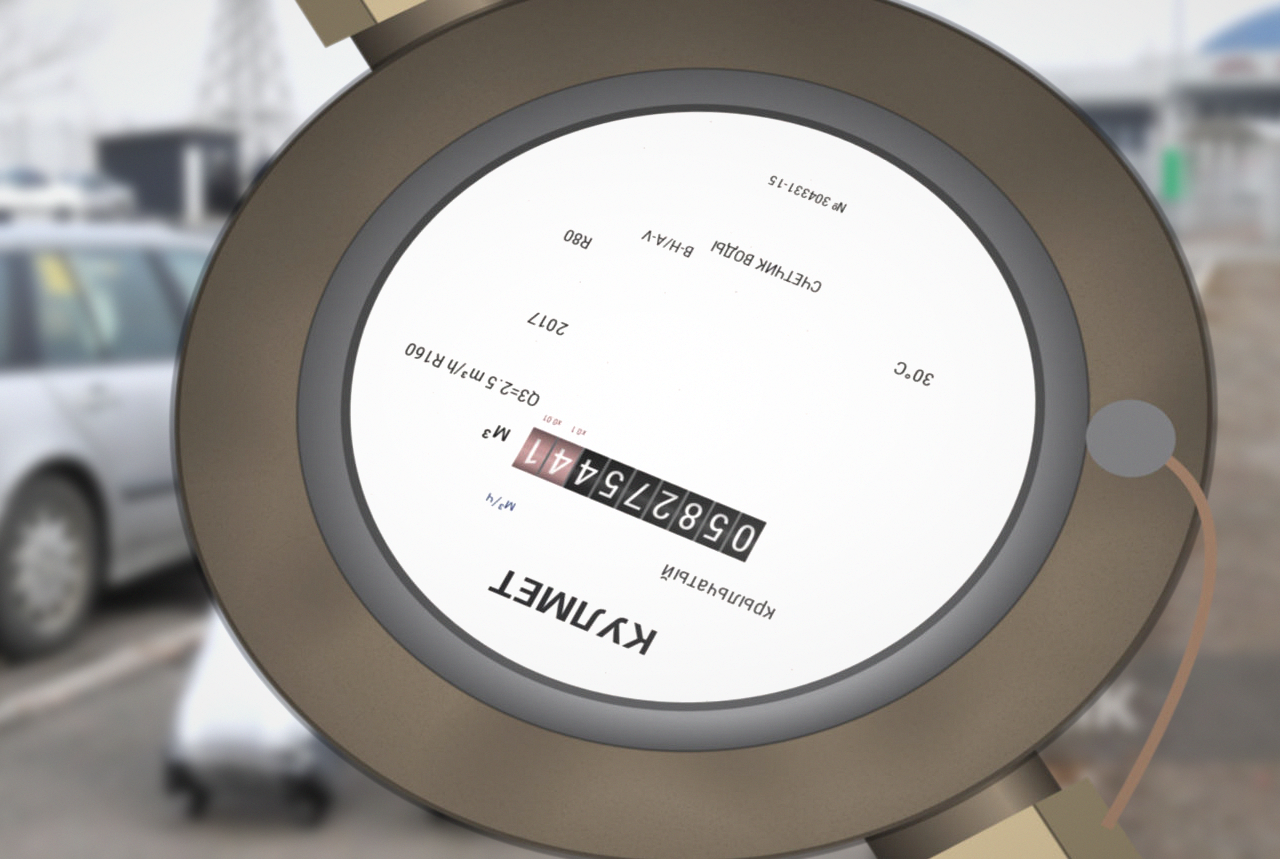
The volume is 582754.41
